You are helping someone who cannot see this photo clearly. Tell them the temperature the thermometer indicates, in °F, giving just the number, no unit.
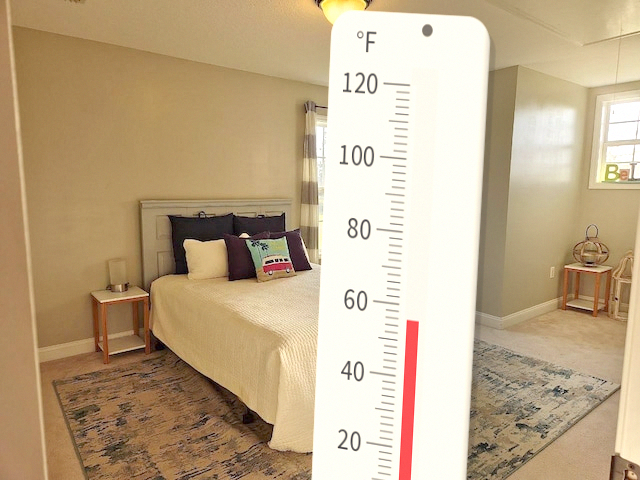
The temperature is 56
